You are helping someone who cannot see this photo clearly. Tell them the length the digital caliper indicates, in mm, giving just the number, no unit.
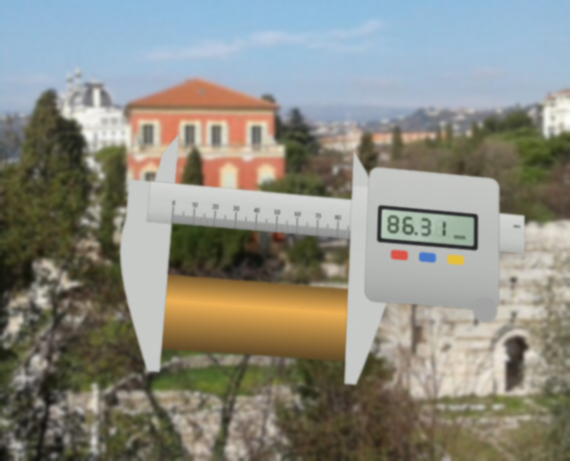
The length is 86.31
